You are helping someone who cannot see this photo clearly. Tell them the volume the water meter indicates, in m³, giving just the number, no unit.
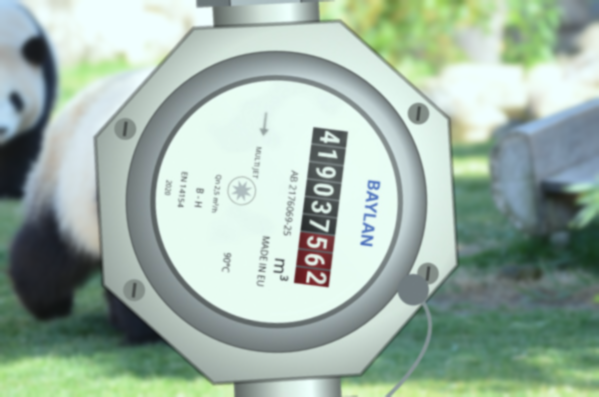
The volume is 419037.562
